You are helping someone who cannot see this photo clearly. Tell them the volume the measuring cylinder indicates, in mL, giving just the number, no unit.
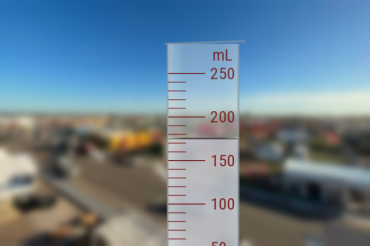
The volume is 175
